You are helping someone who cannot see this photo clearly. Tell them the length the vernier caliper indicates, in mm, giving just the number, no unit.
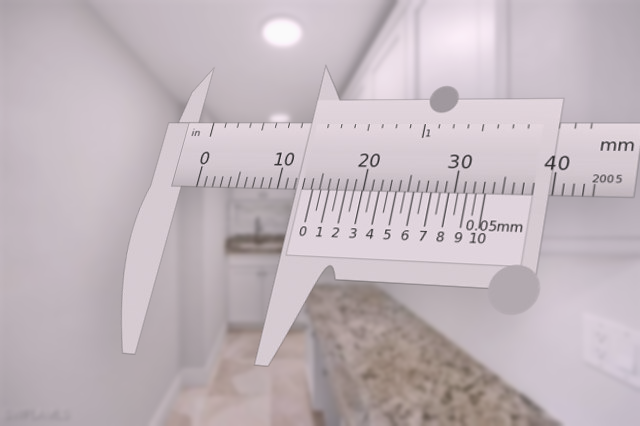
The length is 14.2
